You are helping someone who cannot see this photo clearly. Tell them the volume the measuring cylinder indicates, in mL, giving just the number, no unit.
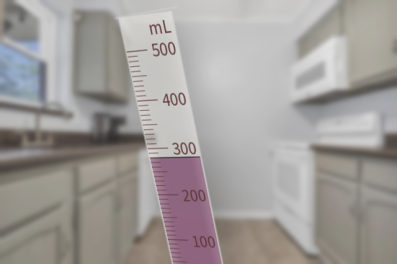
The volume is 280
